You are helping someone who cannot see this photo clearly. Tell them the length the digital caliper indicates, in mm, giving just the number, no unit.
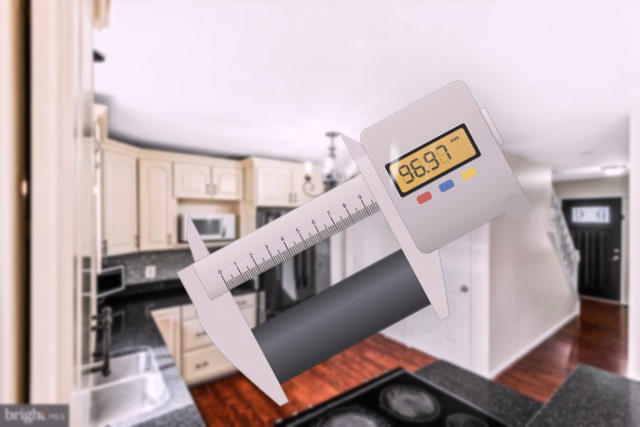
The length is 96.97
